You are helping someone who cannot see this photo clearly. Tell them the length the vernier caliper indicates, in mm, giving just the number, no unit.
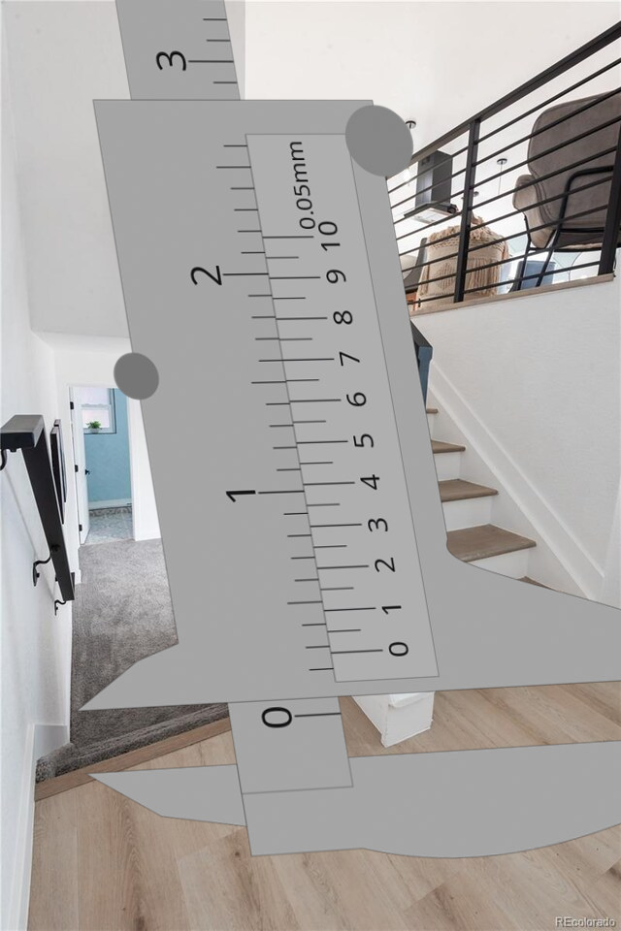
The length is 2.7
